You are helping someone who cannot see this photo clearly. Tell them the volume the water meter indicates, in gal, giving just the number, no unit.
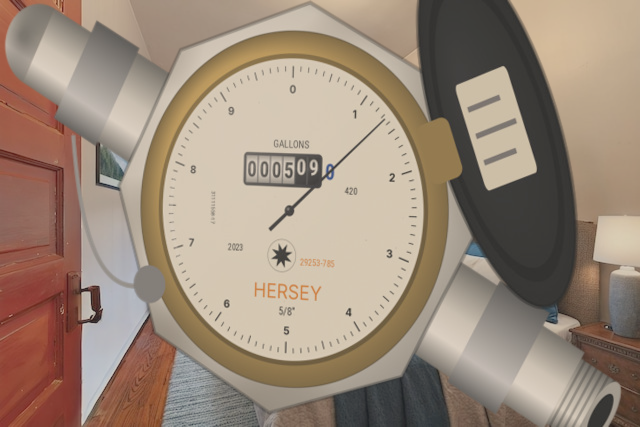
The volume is 5091.3
